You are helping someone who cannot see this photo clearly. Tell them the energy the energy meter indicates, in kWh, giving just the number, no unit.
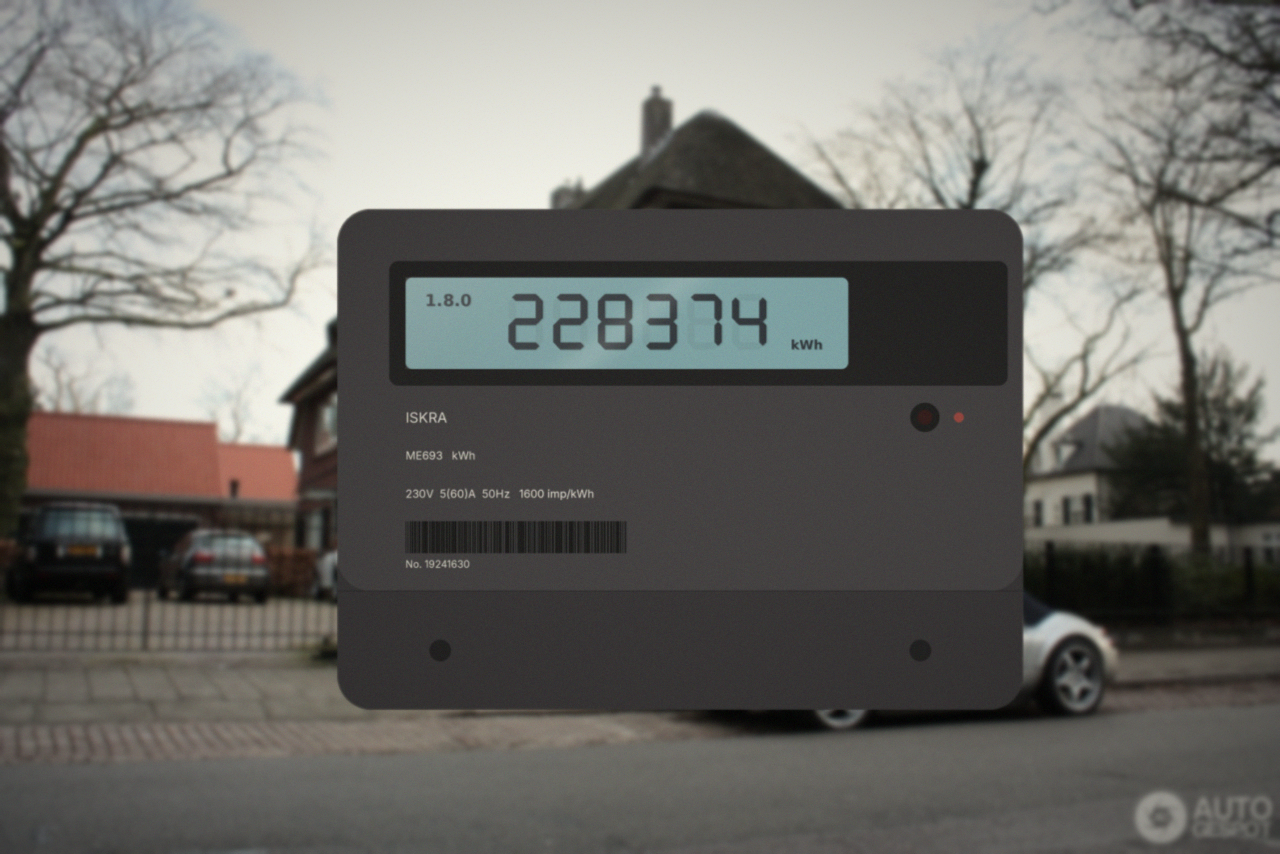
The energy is 228374
